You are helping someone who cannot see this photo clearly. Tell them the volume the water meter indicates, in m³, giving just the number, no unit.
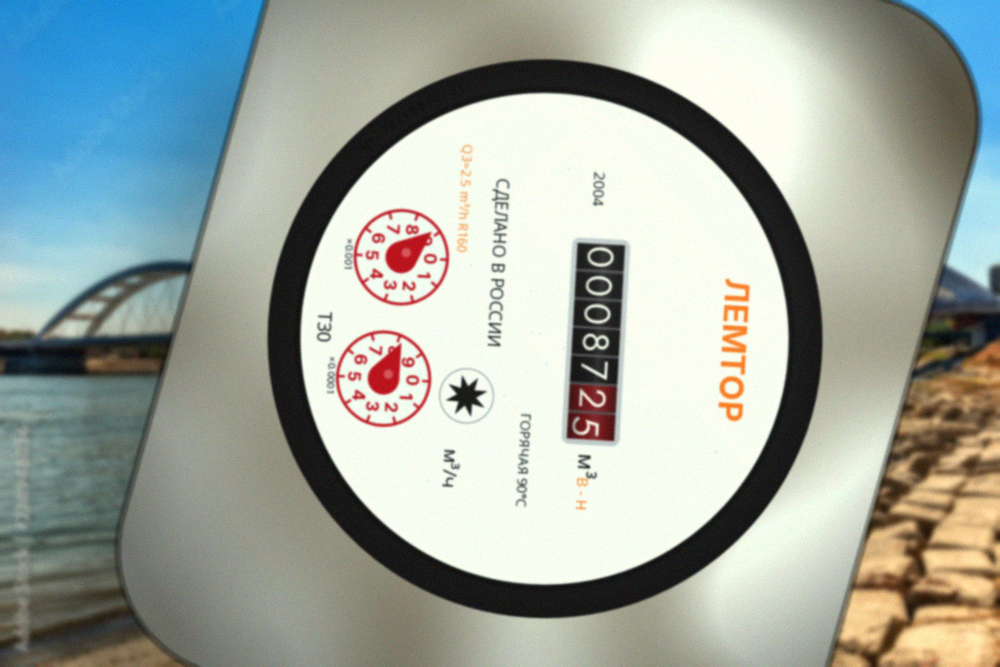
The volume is 87.2488
